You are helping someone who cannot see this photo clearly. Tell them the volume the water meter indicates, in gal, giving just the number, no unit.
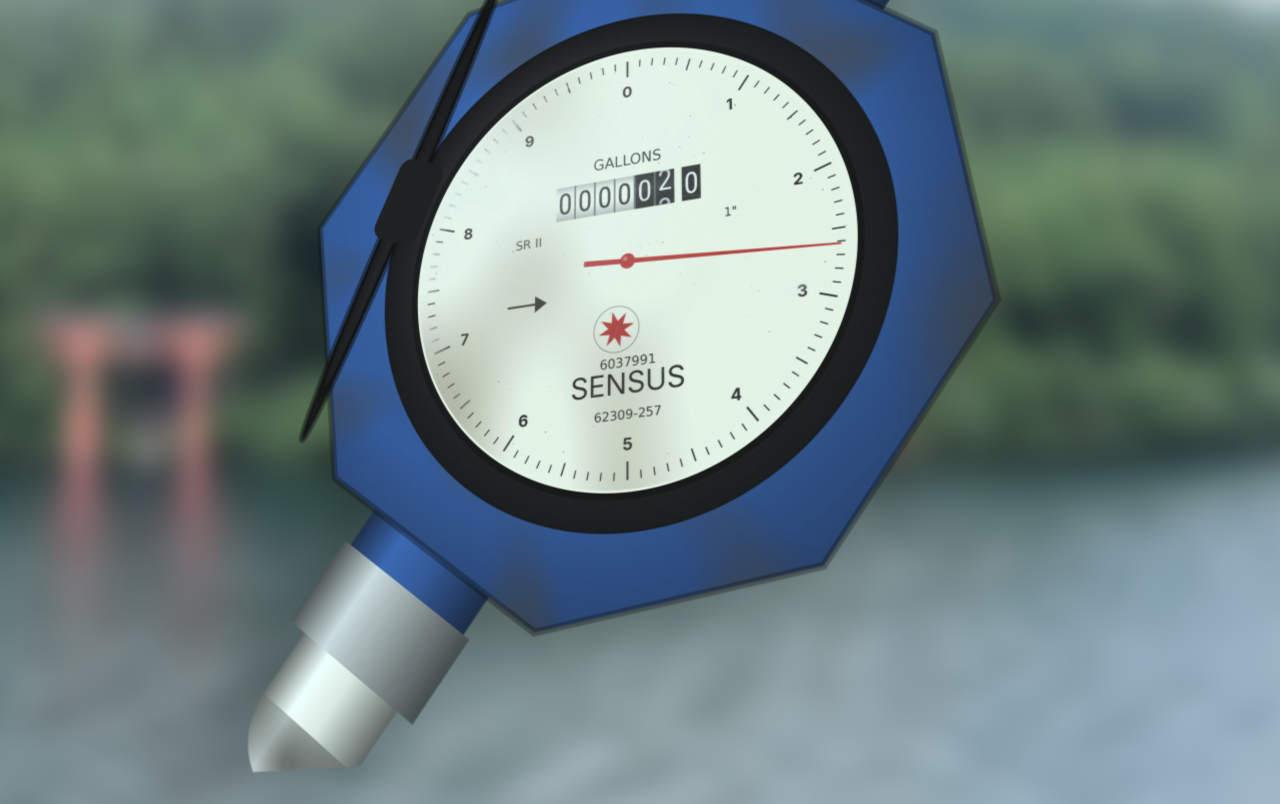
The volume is 22.6
